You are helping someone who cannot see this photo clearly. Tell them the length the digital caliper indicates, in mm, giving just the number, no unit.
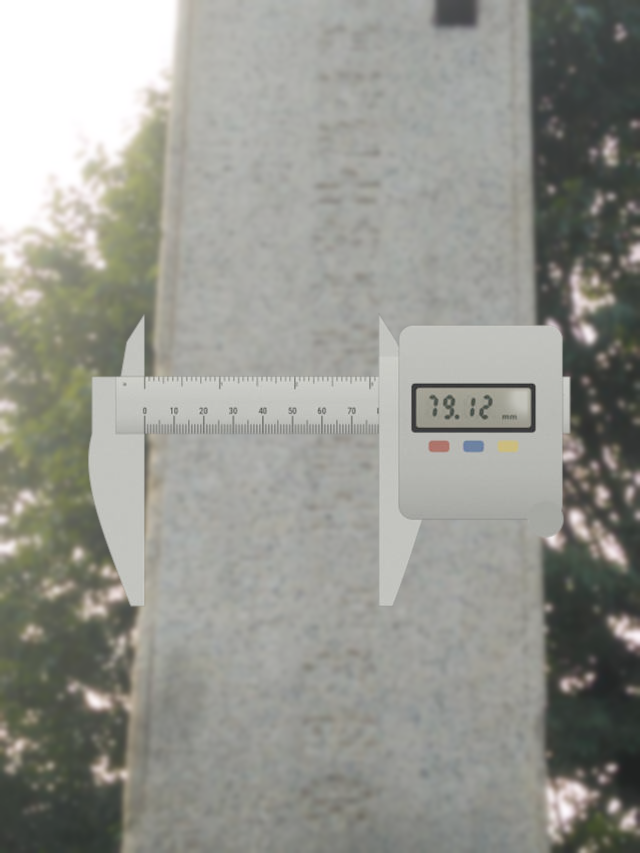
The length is 79.12
